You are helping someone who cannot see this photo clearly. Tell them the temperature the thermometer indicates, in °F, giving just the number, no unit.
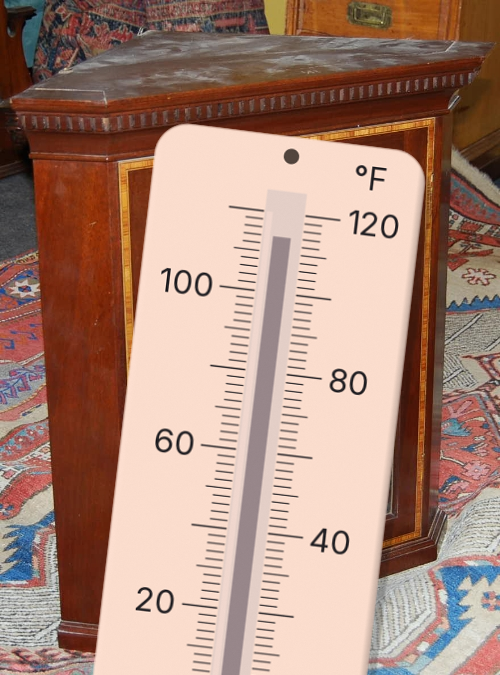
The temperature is 114
